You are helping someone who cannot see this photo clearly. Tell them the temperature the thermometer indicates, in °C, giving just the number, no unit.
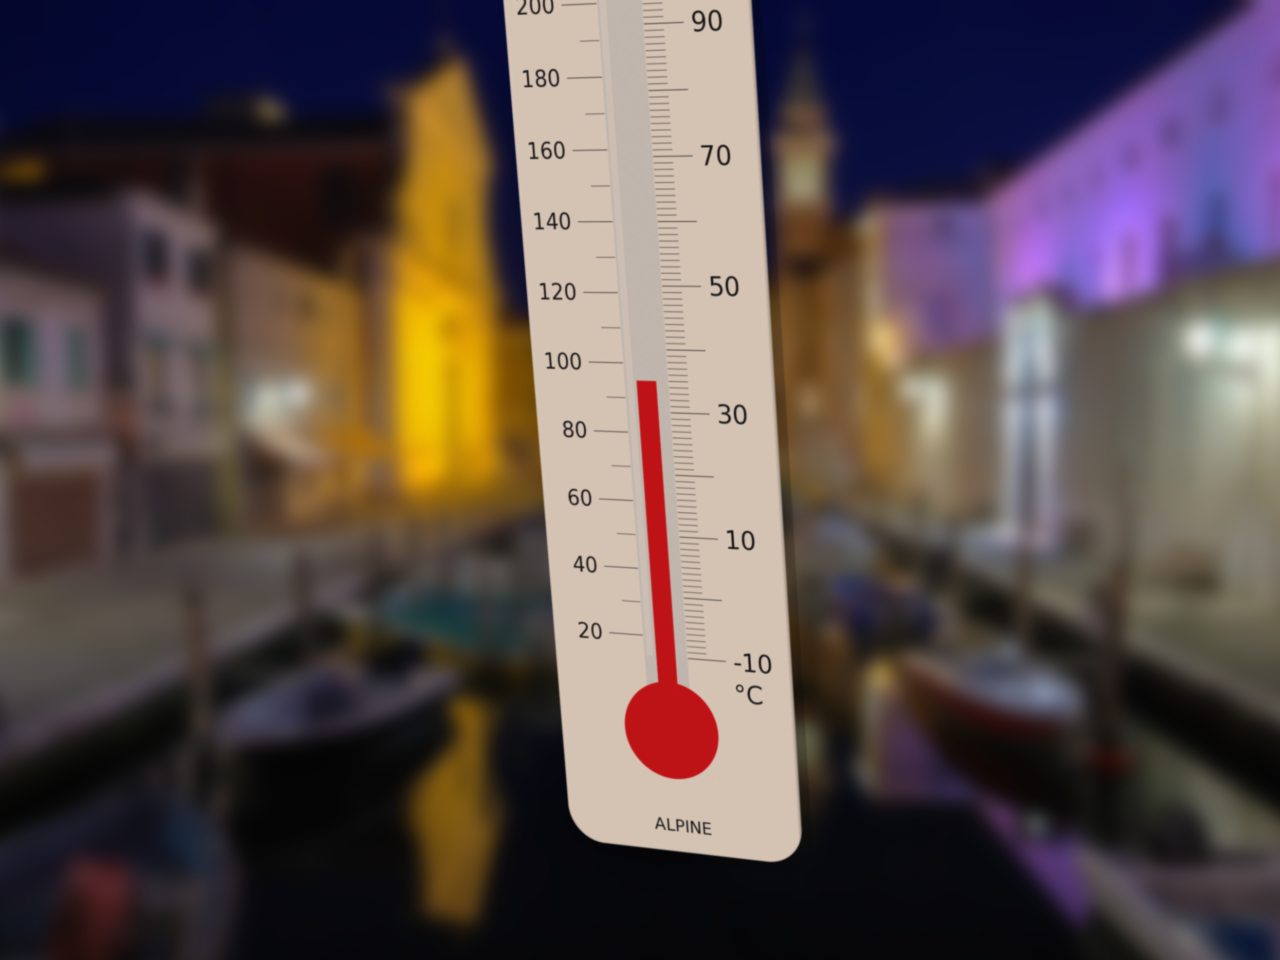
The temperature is 35
